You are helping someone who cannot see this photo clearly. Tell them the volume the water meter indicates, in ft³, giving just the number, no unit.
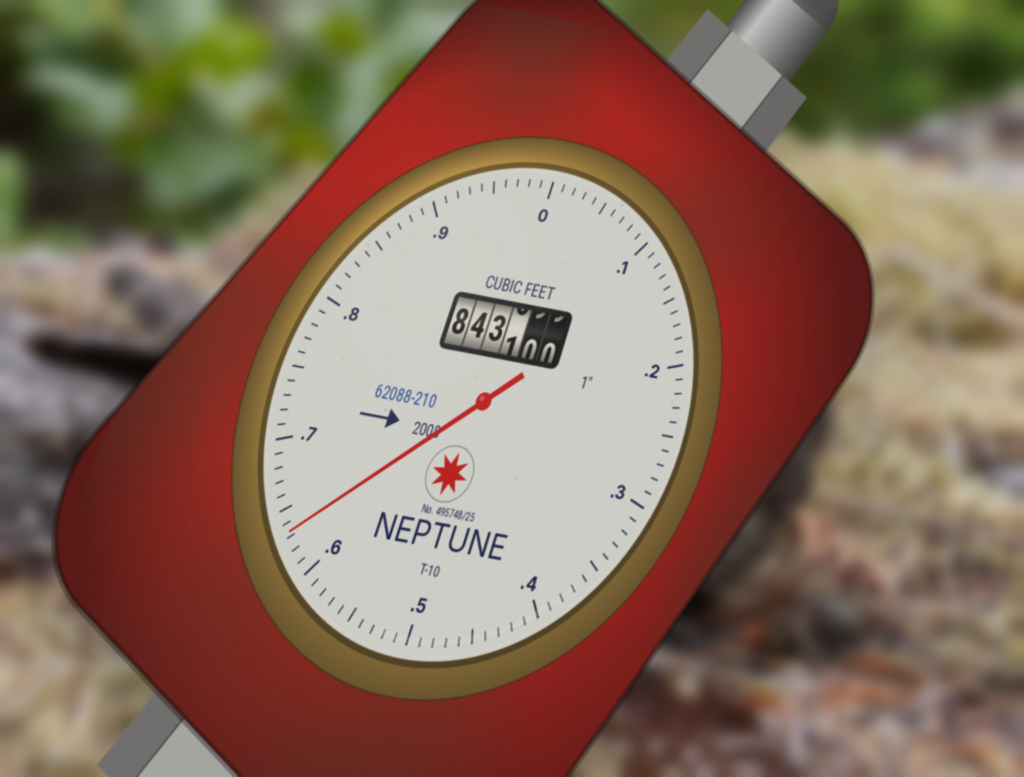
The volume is 843099.63
